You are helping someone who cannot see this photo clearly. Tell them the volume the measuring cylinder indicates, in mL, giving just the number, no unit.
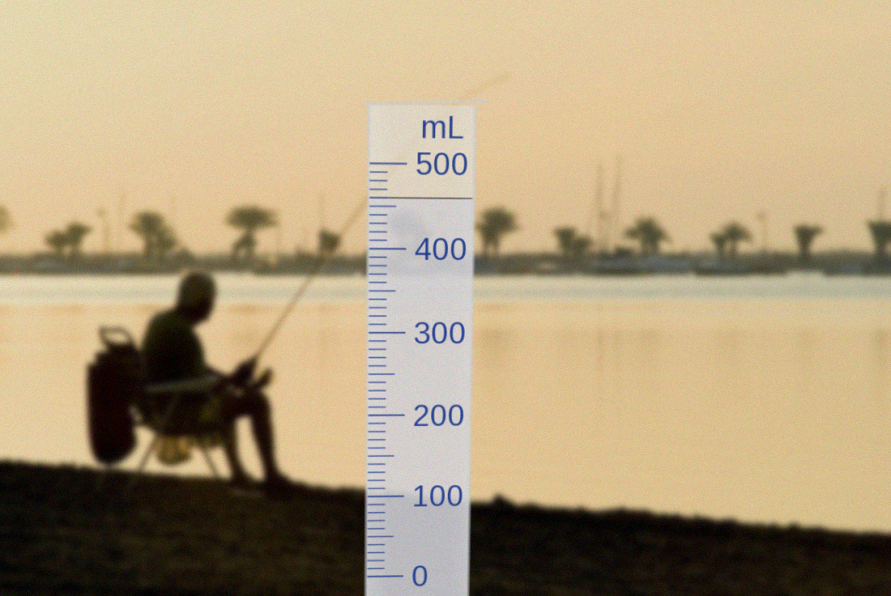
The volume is 460
